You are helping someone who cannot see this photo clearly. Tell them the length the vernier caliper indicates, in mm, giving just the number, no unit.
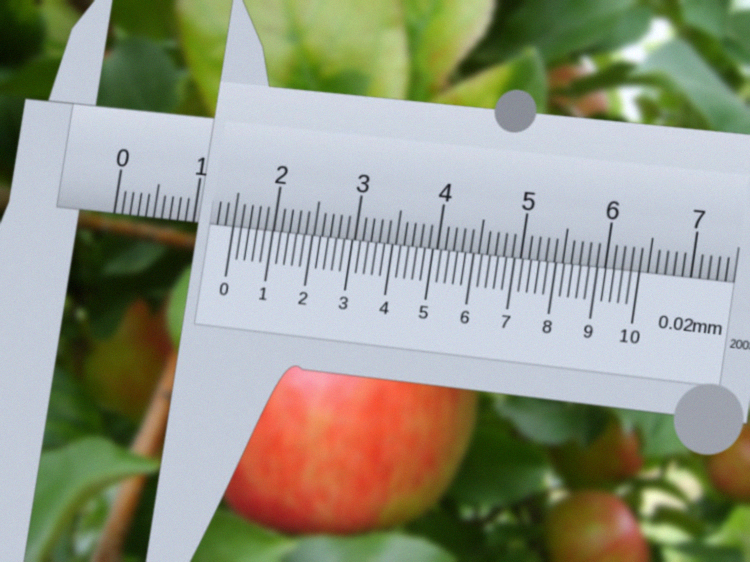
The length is 15.0
